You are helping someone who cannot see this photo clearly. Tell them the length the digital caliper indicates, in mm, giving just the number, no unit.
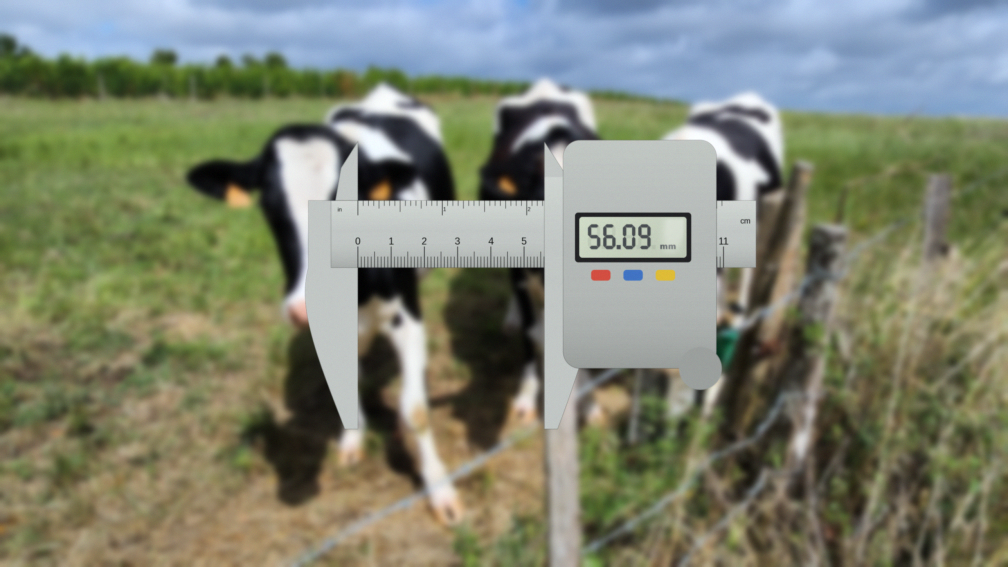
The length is 56.09
